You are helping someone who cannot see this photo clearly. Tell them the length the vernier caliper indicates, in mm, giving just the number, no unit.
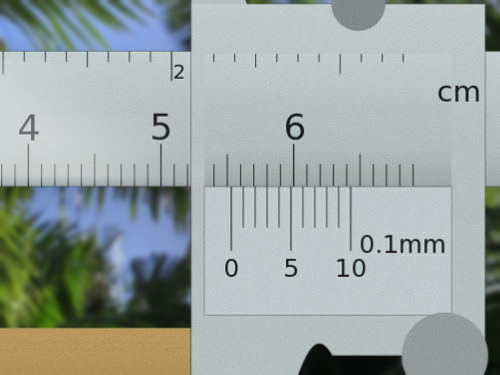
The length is 55.3
